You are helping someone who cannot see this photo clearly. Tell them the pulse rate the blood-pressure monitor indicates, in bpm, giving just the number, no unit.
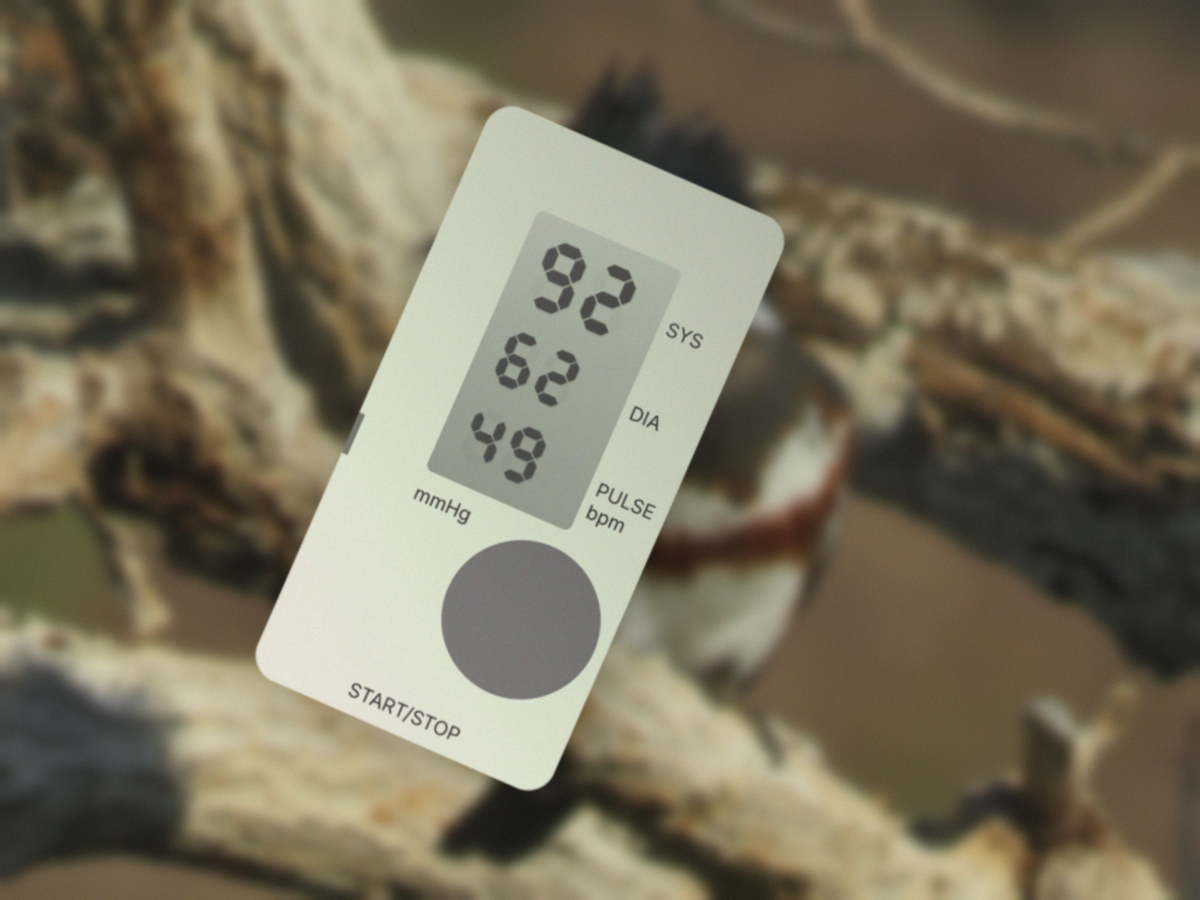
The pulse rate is 49
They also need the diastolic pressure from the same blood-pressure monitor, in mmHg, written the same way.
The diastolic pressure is 62
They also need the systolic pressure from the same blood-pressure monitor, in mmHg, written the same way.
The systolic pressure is 92
